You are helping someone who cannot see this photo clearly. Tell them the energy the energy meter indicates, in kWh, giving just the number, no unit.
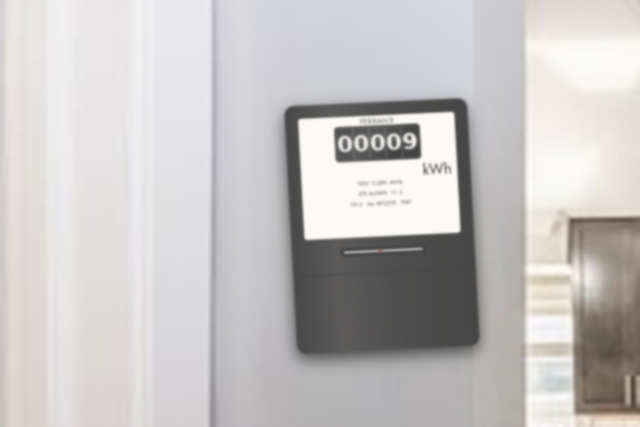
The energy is 9
